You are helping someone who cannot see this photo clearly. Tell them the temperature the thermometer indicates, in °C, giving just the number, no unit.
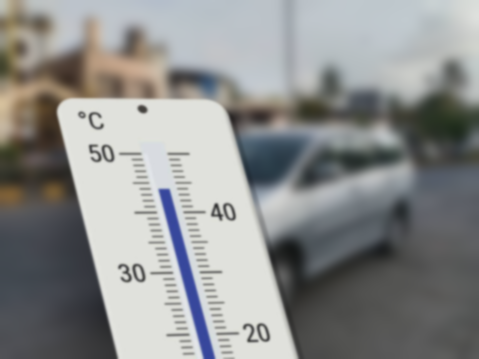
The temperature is 44
